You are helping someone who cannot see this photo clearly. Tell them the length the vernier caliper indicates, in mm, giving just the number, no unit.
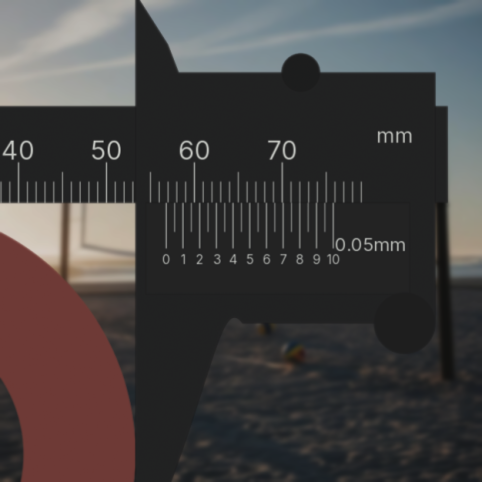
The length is 56.8
